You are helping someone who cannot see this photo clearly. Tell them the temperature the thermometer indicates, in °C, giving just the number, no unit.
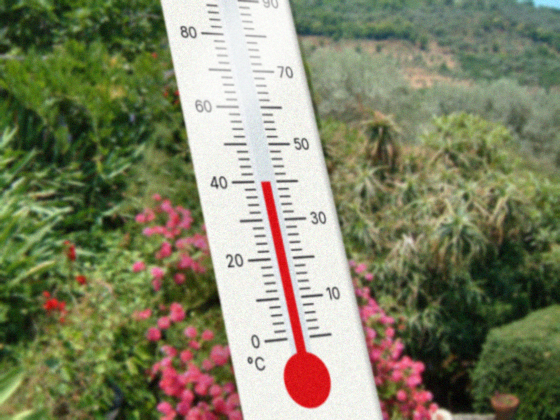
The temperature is 40
